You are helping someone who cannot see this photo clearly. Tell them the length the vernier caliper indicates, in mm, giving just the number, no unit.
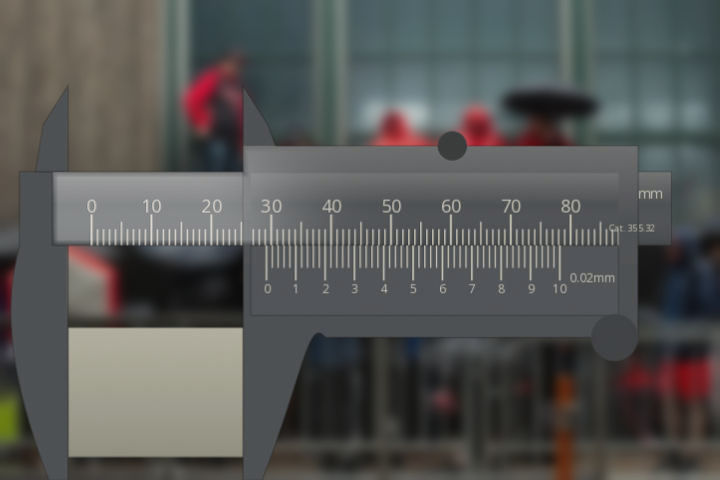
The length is 29.2
